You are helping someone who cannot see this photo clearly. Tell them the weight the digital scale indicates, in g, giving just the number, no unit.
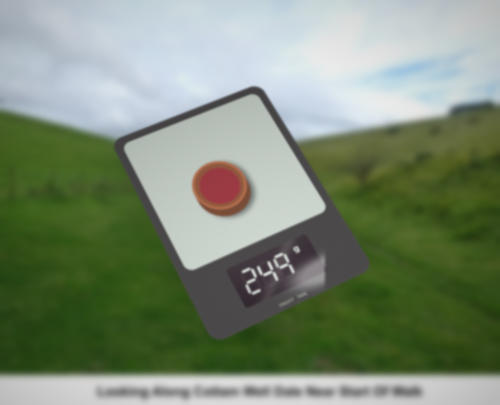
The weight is 249
